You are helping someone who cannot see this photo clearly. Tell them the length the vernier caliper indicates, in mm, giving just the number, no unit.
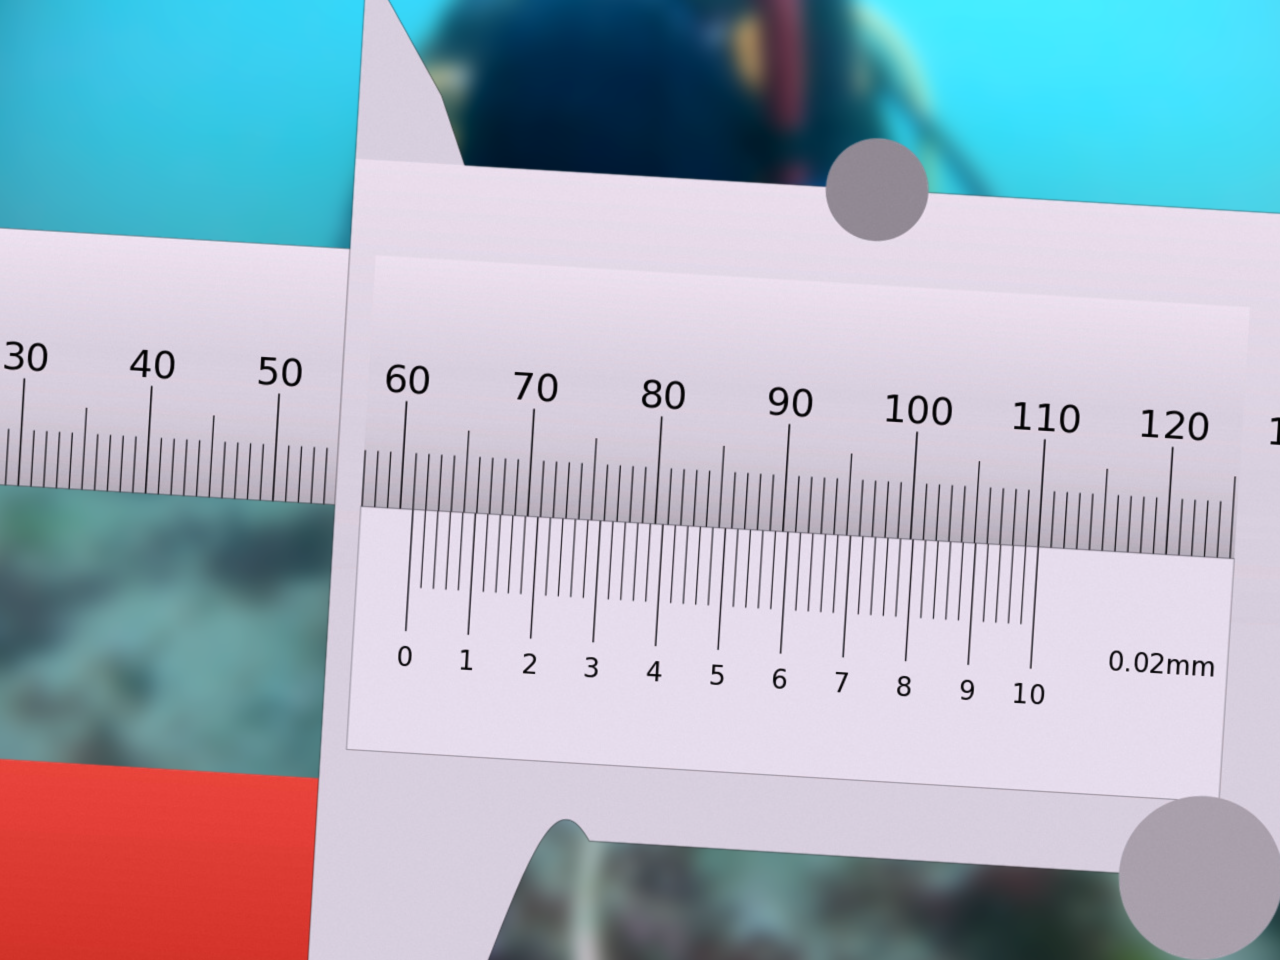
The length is 61.0
